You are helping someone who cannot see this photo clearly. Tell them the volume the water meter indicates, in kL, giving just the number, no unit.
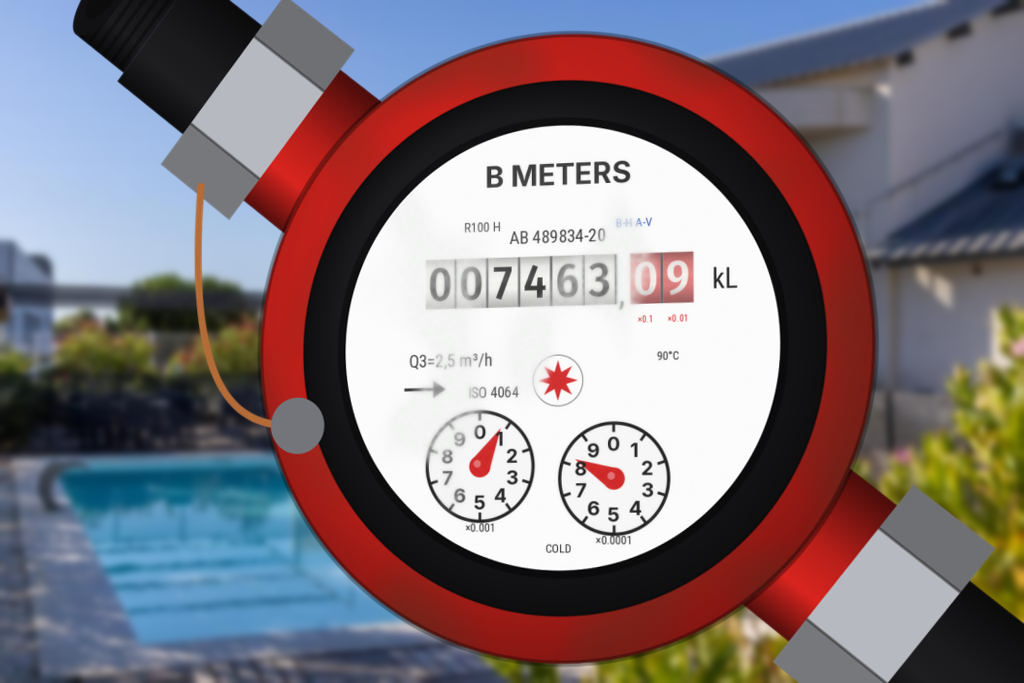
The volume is 7463.0908
